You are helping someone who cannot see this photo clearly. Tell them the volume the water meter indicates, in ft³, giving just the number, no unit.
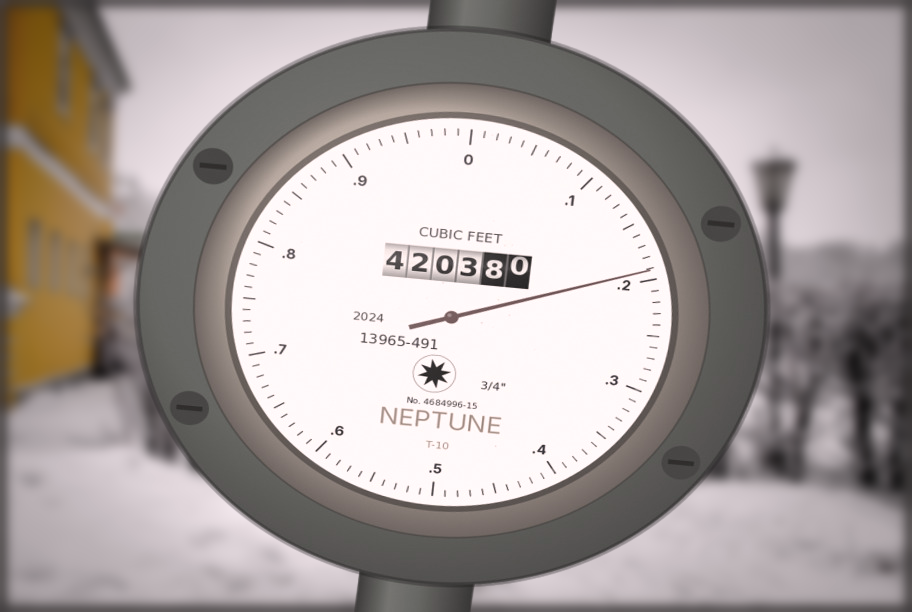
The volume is 420380.19
